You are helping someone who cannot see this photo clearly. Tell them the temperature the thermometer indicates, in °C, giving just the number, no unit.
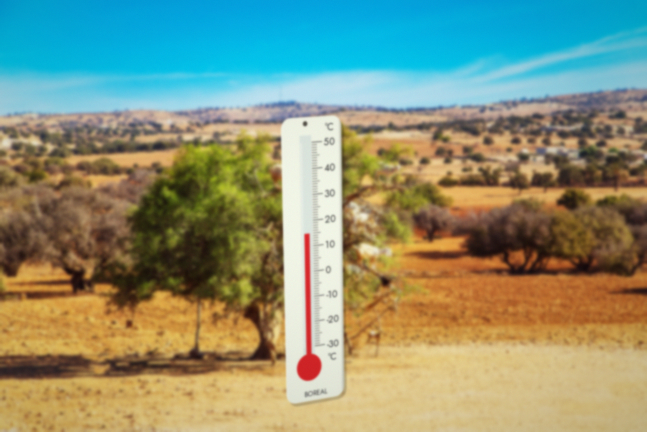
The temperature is 15
